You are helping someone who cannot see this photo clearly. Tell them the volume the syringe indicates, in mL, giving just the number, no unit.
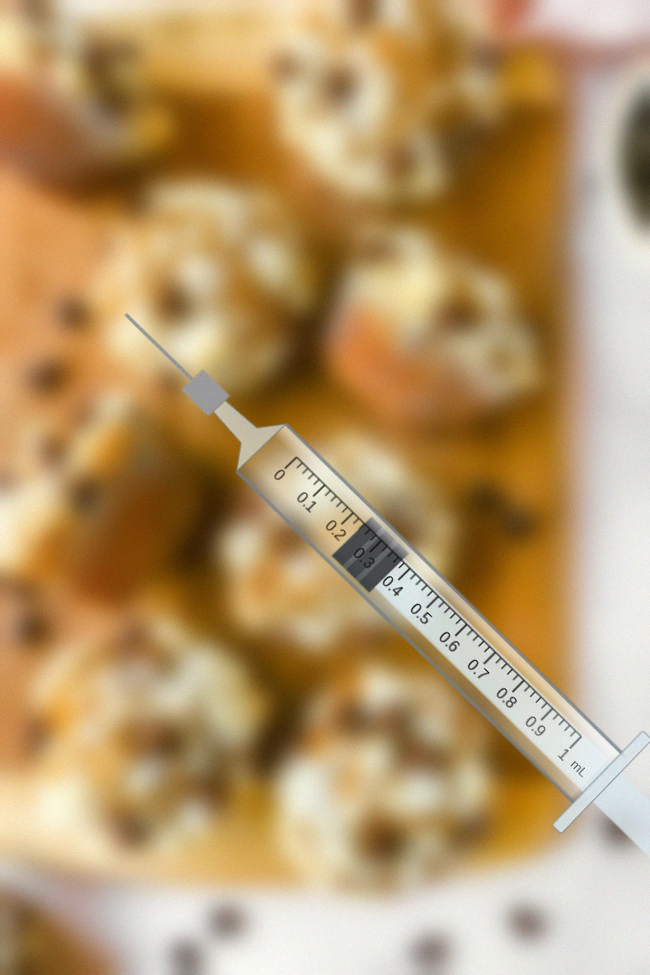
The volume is 0.24
